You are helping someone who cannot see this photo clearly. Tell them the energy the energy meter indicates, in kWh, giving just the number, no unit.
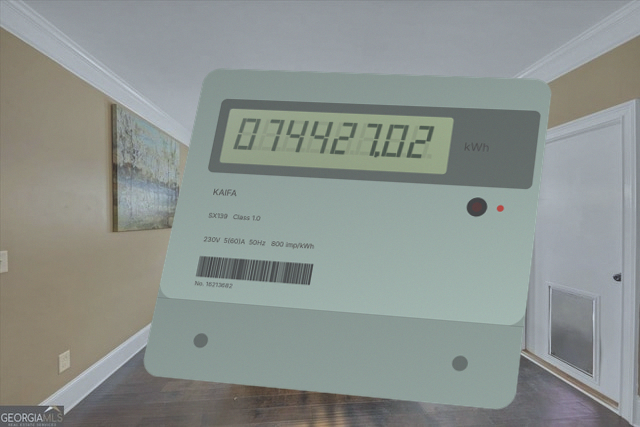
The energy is 74427.02
